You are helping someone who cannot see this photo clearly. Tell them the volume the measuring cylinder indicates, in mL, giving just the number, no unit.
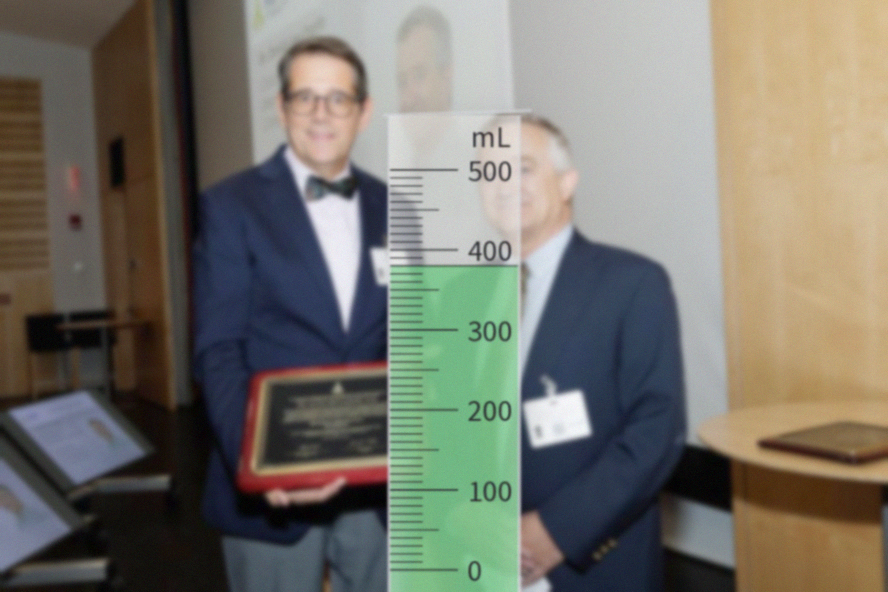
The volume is 380
